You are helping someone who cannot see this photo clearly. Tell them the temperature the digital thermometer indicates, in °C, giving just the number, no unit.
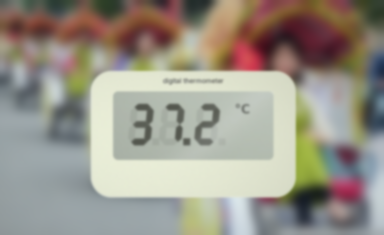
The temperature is 37.2
